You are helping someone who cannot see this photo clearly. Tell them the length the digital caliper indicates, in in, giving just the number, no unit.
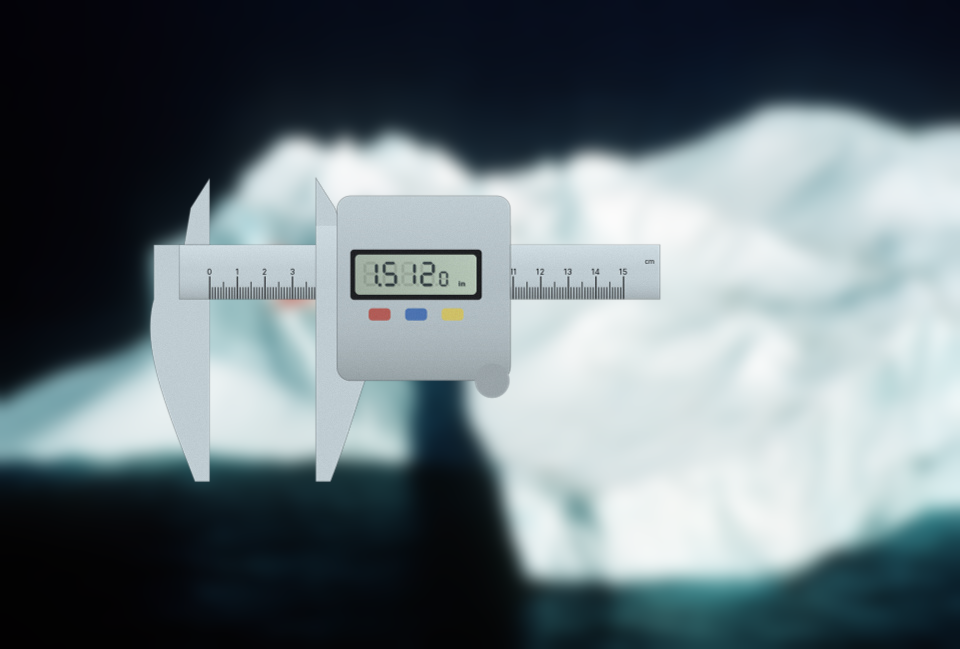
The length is 1.5120
